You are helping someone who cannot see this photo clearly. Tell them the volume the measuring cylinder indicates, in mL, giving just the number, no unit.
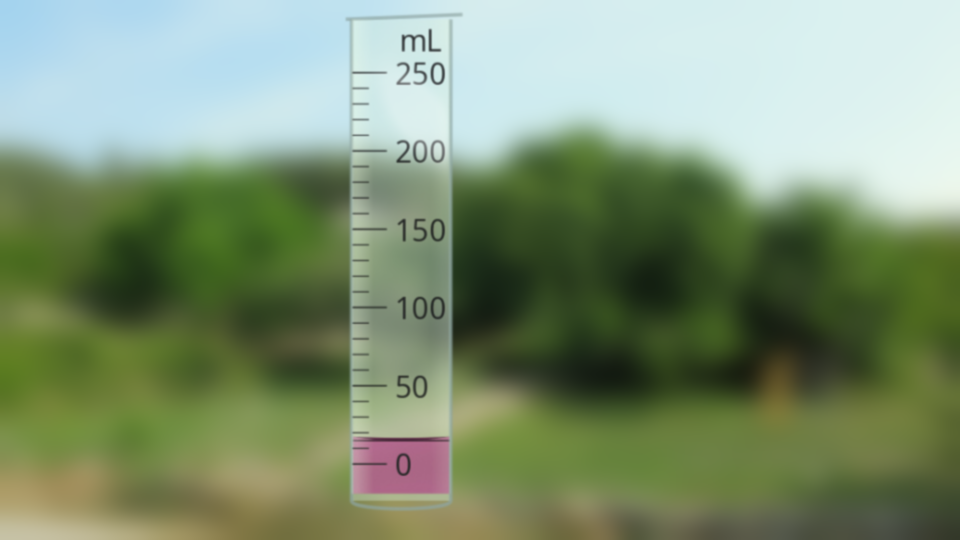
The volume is 15
